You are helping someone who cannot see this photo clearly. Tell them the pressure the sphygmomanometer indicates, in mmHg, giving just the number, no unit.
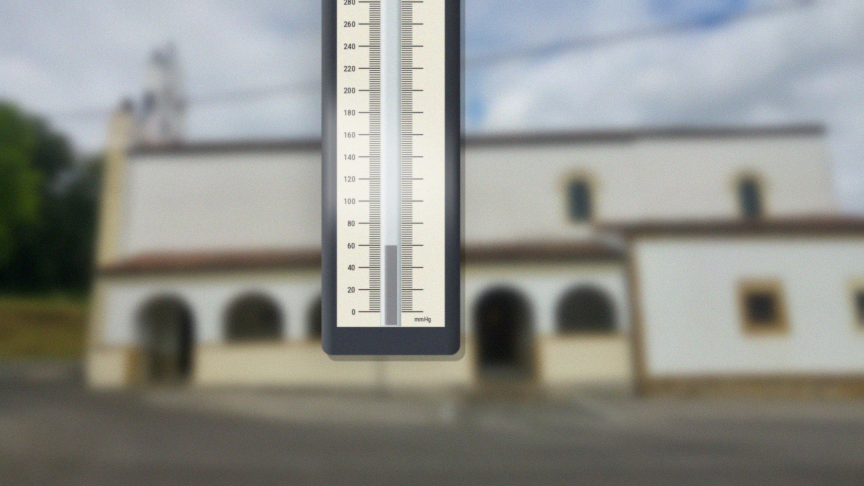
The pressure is 60
